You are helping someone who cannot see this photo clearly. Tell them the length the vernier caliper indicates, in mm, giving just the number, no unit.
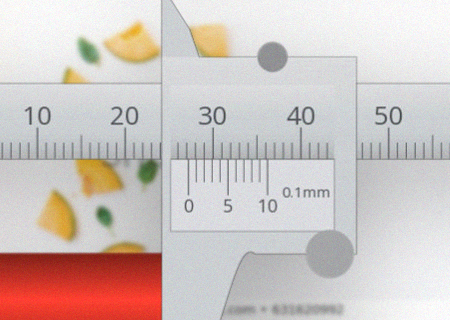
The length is 27.2
